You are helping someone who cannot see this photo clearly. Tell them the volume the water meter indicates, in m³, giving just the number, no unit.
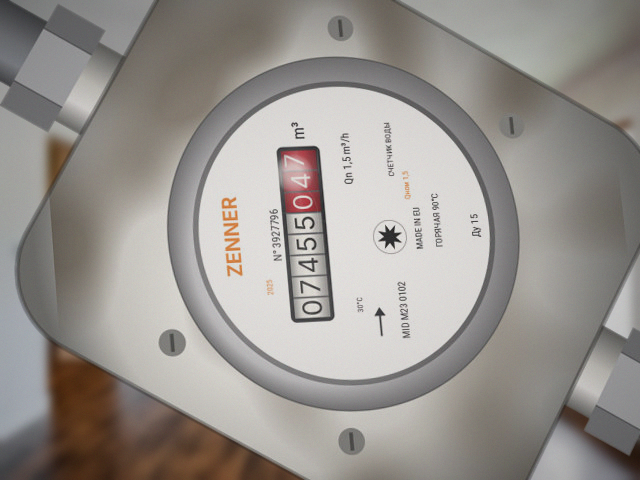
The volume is 7455.047
